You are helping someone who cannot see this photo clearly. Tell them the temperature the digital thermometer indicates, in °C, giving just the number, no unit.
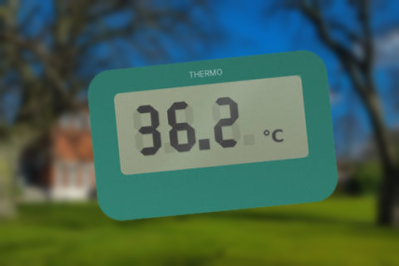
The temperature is 36.2
